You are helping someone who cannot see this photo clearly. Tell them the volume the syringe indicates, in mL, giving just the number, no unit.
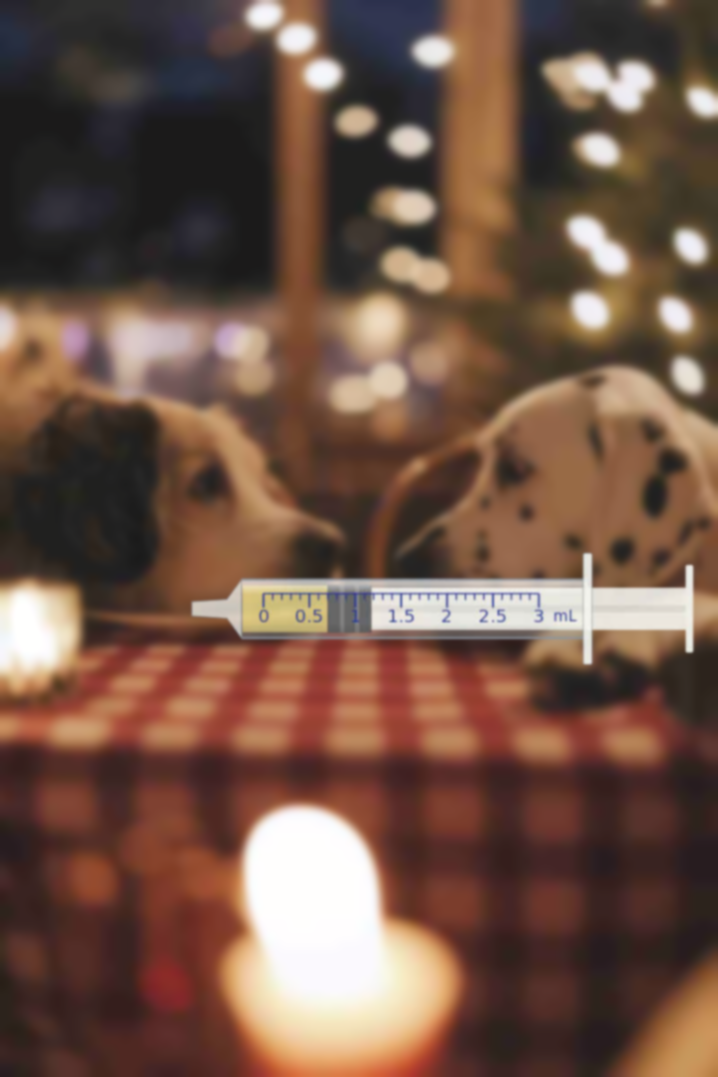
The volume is 0.7
